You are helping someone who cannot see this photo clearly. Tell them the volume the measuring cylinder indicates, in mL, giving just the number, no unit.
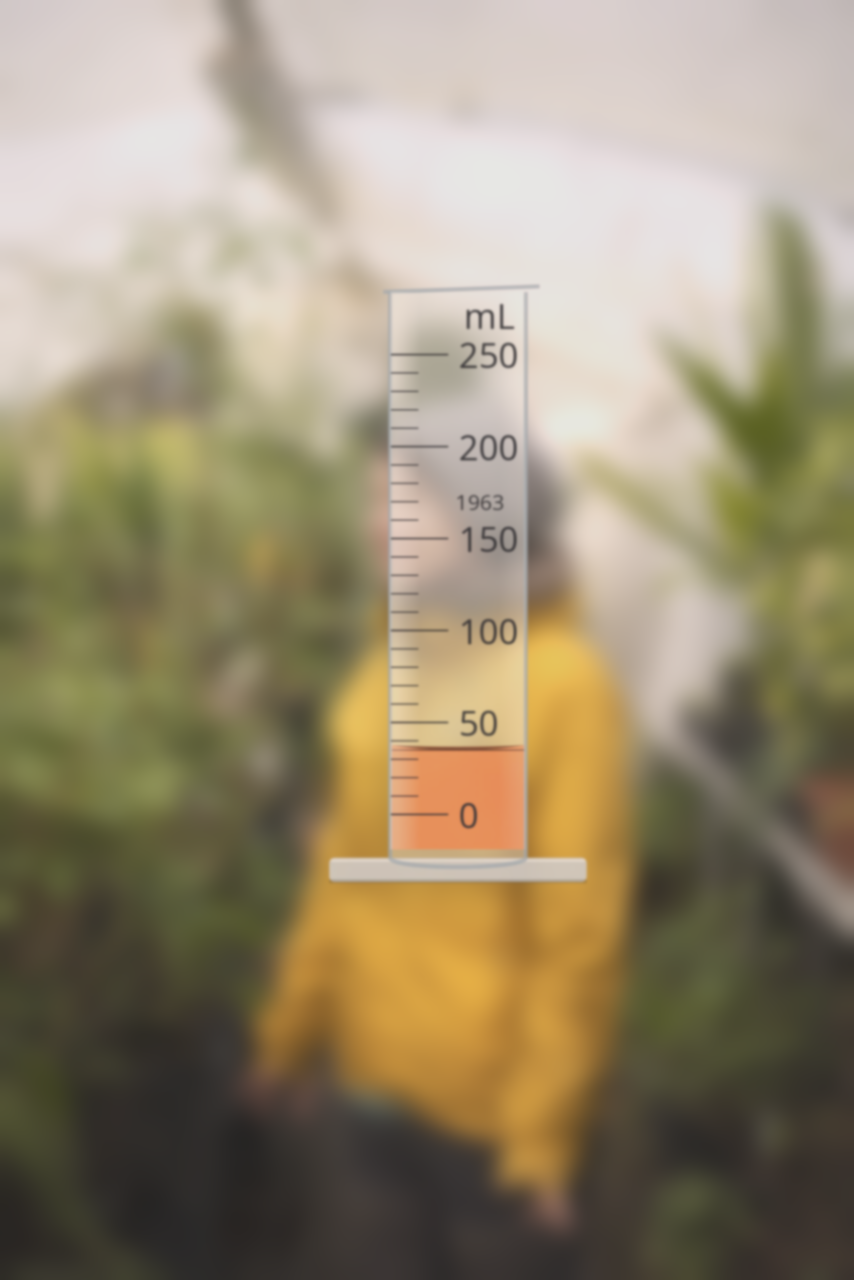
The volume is 35
